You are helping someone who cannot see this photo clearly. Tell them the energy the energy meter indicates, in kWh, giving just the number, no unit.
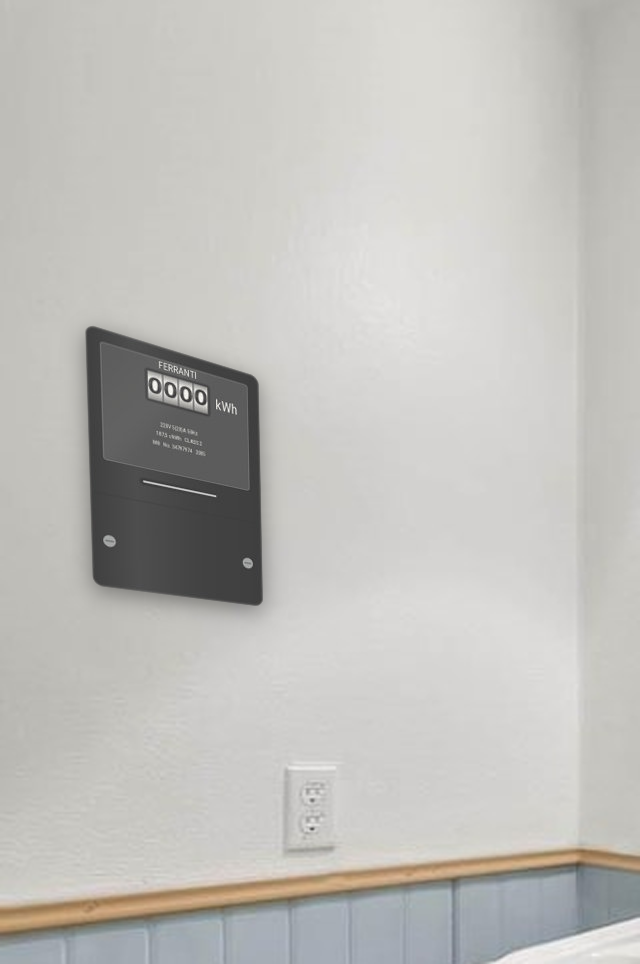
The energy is 0
